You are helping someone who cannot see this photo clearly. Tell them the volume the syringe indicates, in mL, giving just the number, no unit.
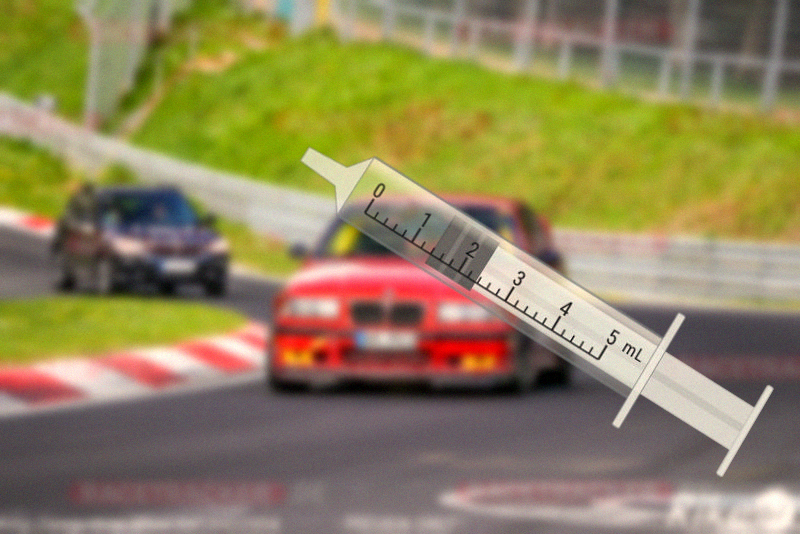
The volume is 1.4
